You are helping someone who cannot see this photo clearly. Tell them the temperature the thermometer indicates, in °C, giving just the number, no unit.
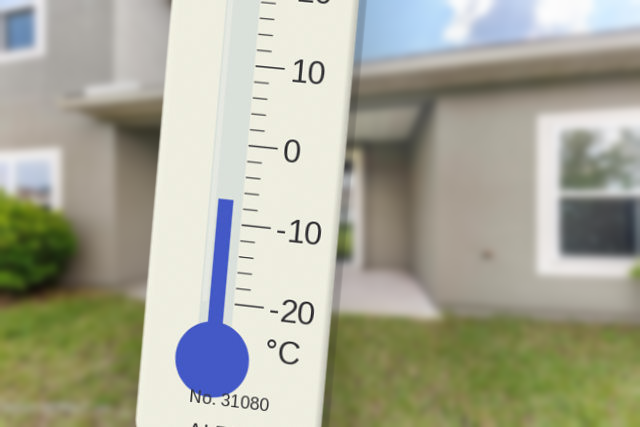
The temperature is -7
